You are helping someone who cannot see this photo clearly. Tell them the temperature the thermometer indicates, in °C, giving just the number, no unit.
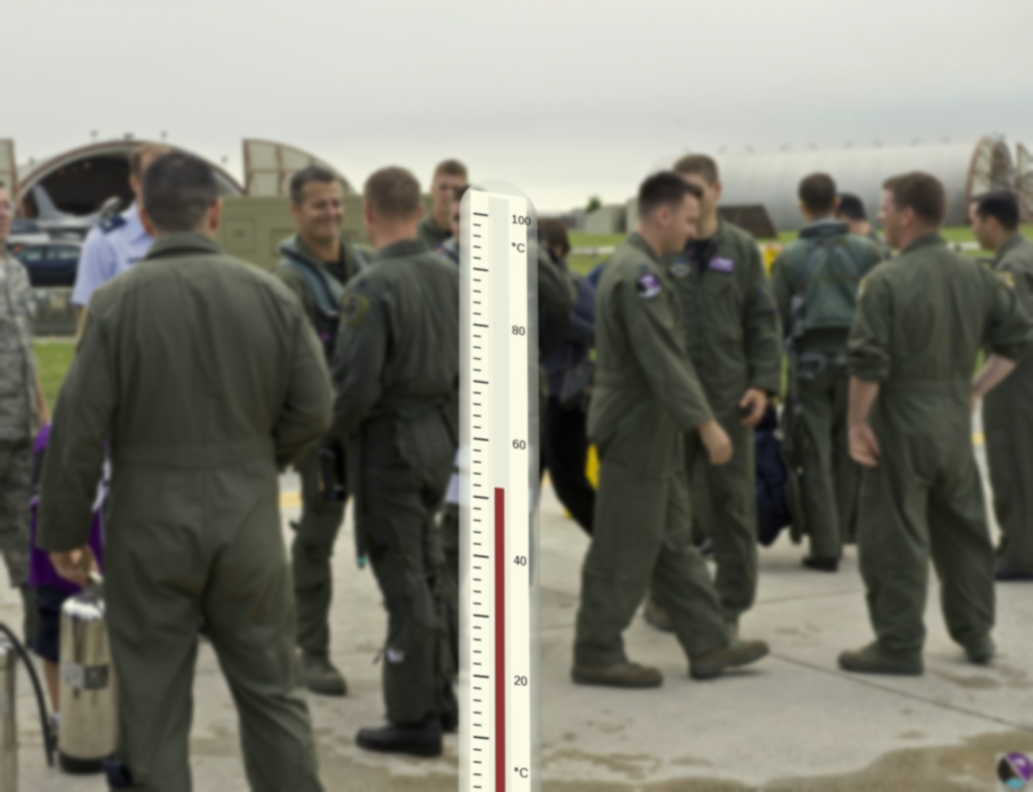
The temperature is 52
